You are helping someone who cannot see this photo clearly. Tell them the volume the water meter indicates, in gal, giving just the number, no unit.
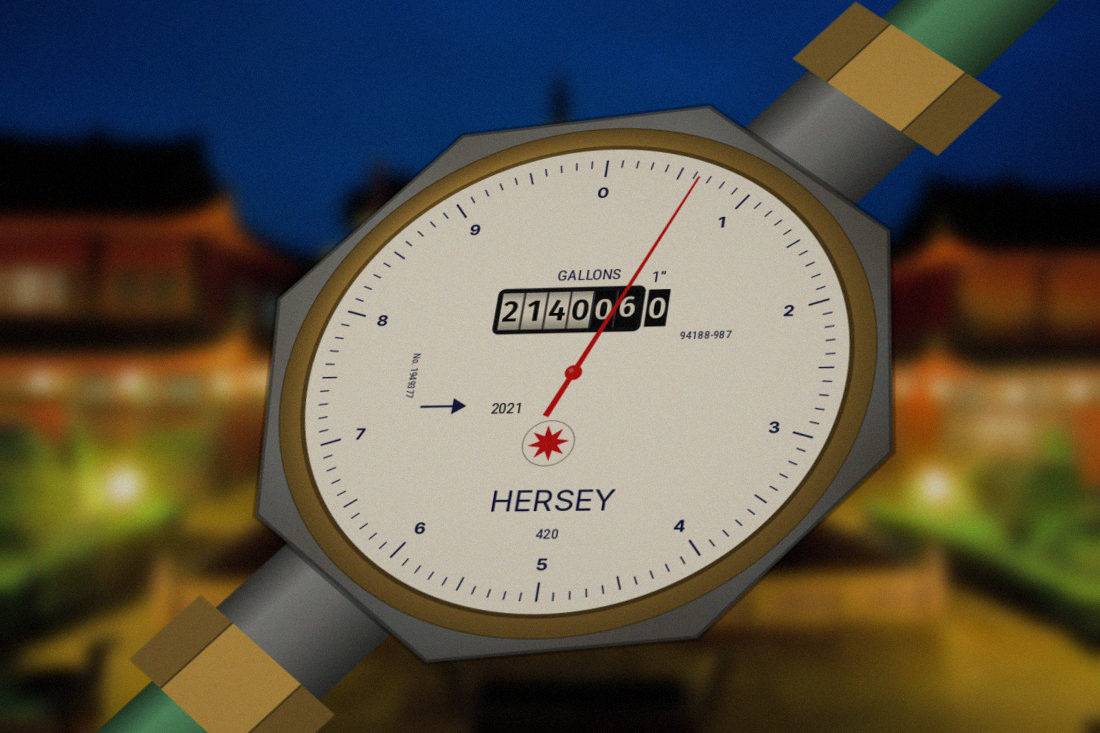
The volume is 2140060.6
